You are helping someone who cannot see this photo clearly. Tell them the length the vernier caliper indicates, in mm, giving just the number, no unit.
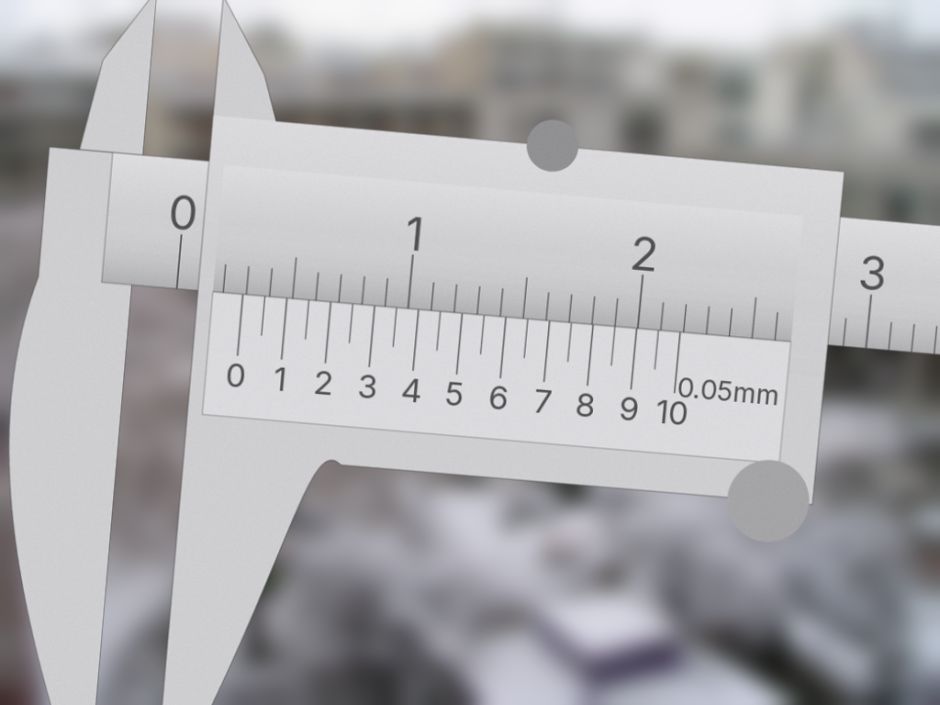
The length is 2.85
